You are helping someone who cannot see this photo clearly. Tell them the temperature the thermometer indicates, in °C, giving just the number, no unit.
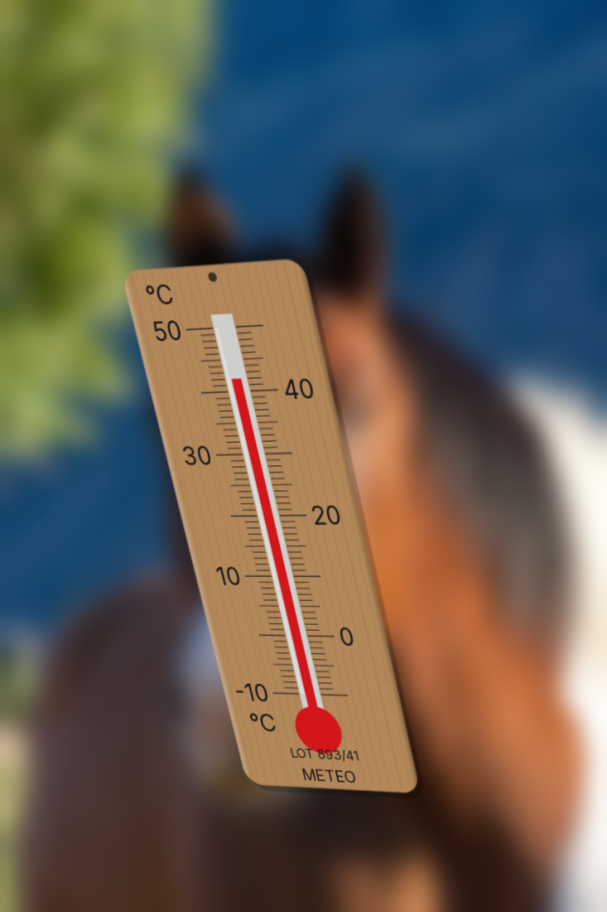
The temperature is 42
